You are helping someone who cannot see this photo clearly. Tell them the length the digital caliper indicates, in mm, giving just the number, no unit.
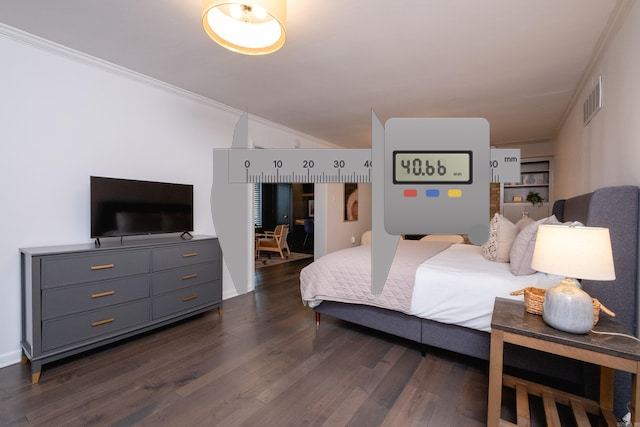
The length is 40.66
